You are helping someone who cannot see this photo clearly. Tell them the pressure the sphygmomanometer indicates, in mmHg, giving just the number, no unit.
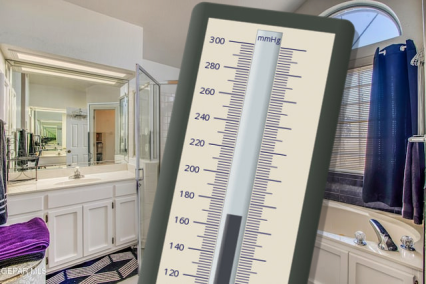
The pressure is 170
